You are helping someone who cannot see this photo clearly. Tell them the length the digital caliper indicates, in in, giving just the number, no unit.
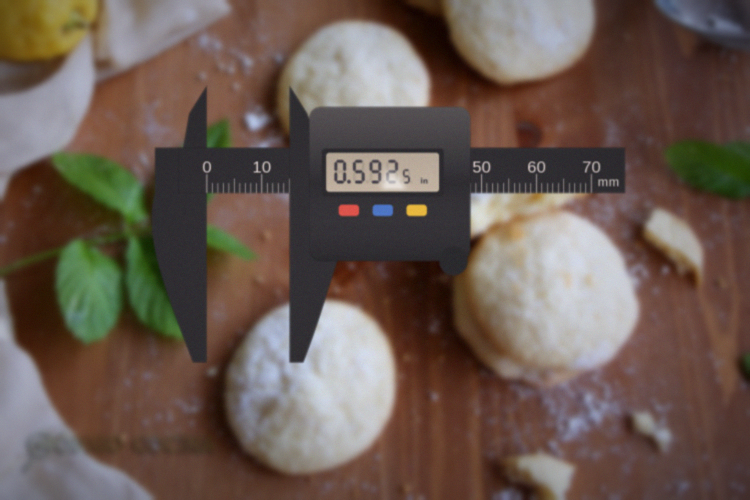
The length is 0.5925
